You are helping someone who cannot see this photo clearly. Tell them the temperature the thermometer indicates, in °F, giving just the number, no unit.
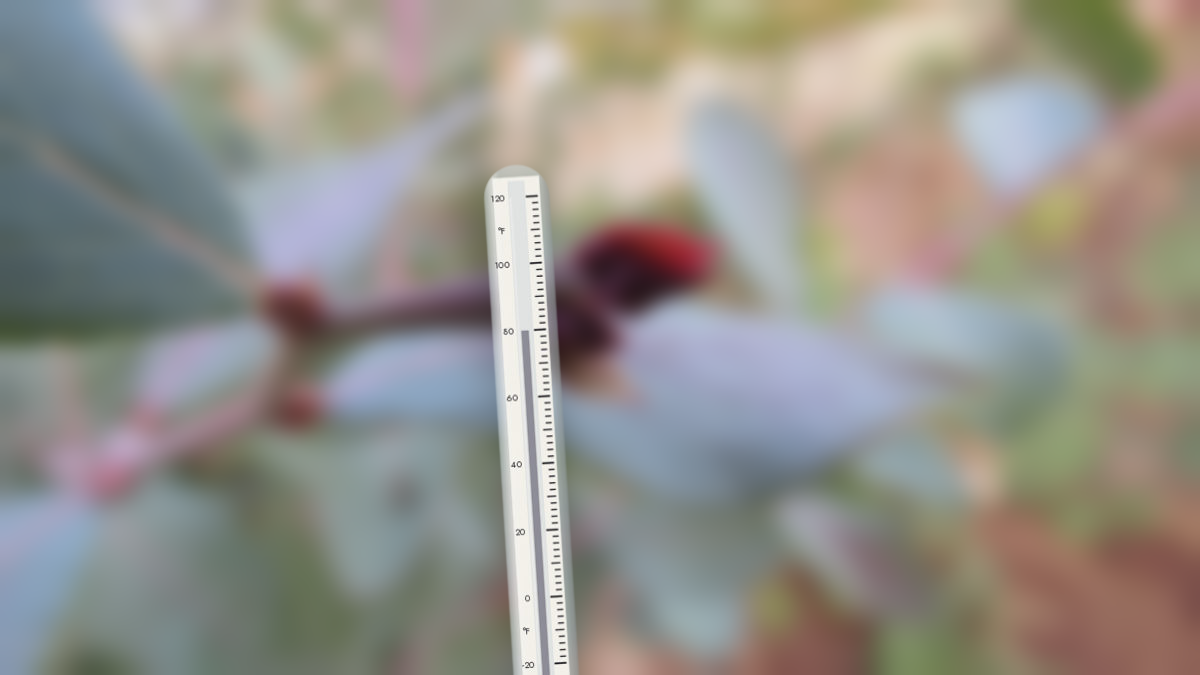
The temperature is 80
